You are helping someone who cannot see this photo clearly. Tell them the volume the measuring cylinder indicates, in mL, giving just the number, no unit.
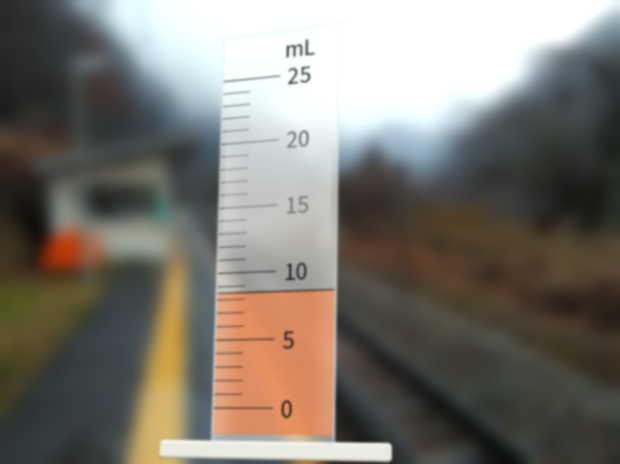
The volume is 8.5
